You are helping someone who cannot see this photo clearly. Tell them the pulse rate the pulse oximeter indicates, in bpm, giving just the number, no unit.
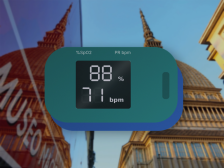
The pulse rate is 71
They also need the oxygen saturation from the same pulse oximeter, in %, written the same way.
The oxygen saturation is 88
